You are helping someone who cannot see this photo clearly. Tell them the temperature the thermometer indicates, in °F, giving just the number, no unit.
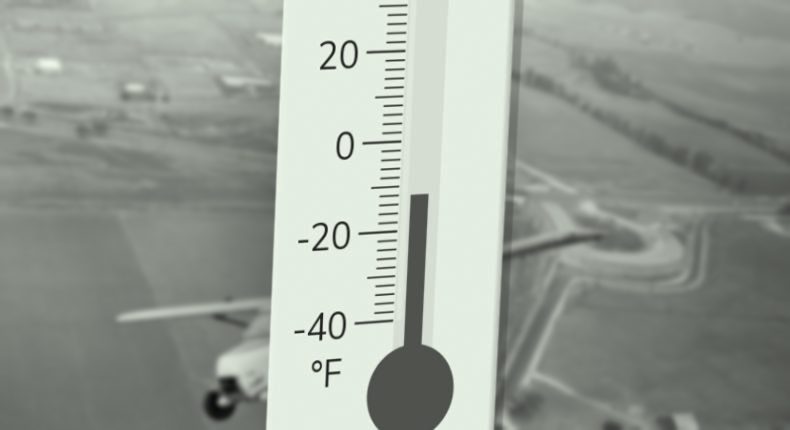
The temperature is -12
